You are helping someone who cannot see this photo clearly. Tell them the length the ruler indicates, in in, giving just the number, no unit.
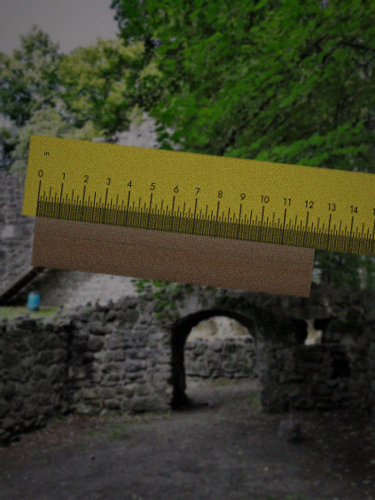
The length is 12.5
